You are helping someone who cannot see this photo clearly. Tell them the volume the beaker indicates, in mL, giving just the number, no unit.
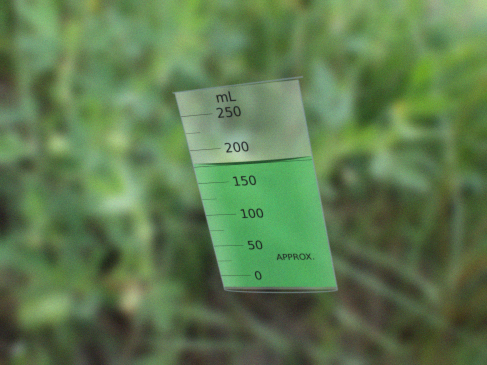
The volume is 175
